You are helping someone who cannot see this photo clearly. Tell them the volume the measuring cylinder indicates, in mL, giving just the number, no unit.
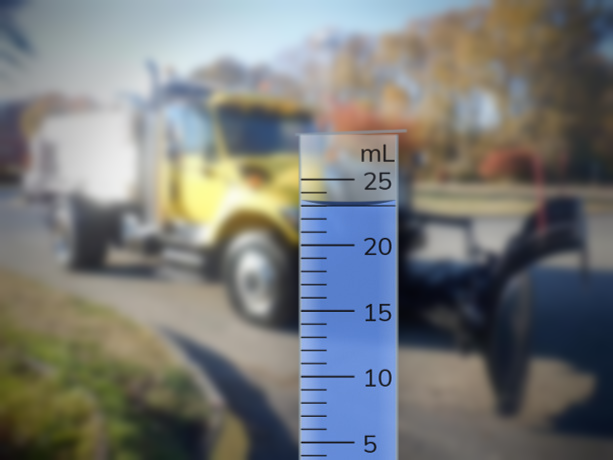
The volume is 23
